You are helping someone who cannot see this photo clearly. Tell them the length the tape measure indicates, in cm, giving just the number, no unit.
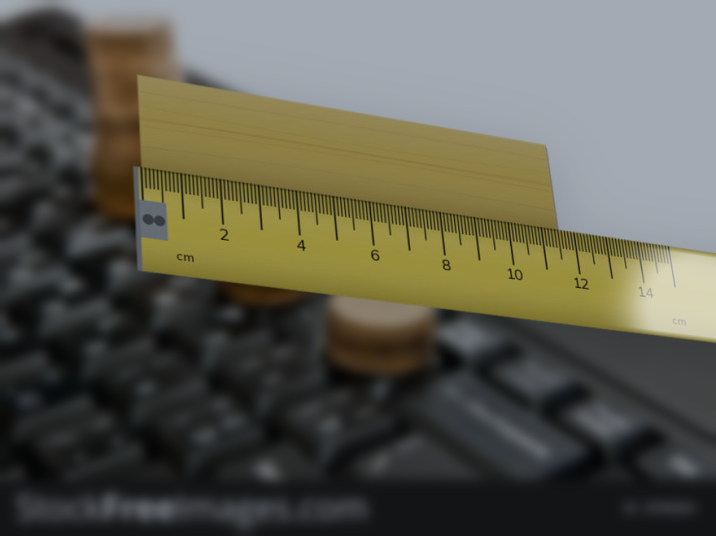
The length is 11.5
